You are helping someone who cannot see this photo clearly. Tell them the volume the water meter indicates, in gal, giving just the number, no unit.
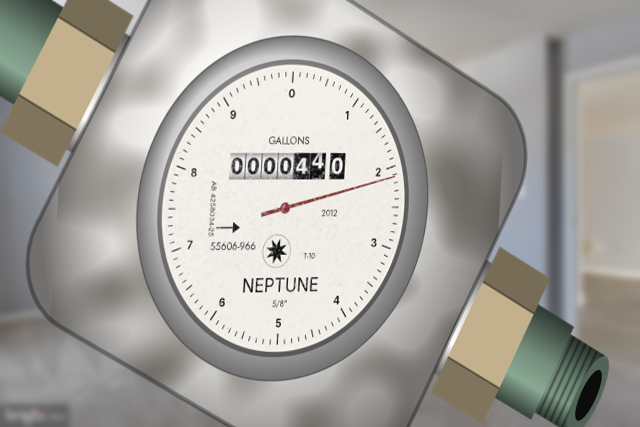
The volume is 442.1
